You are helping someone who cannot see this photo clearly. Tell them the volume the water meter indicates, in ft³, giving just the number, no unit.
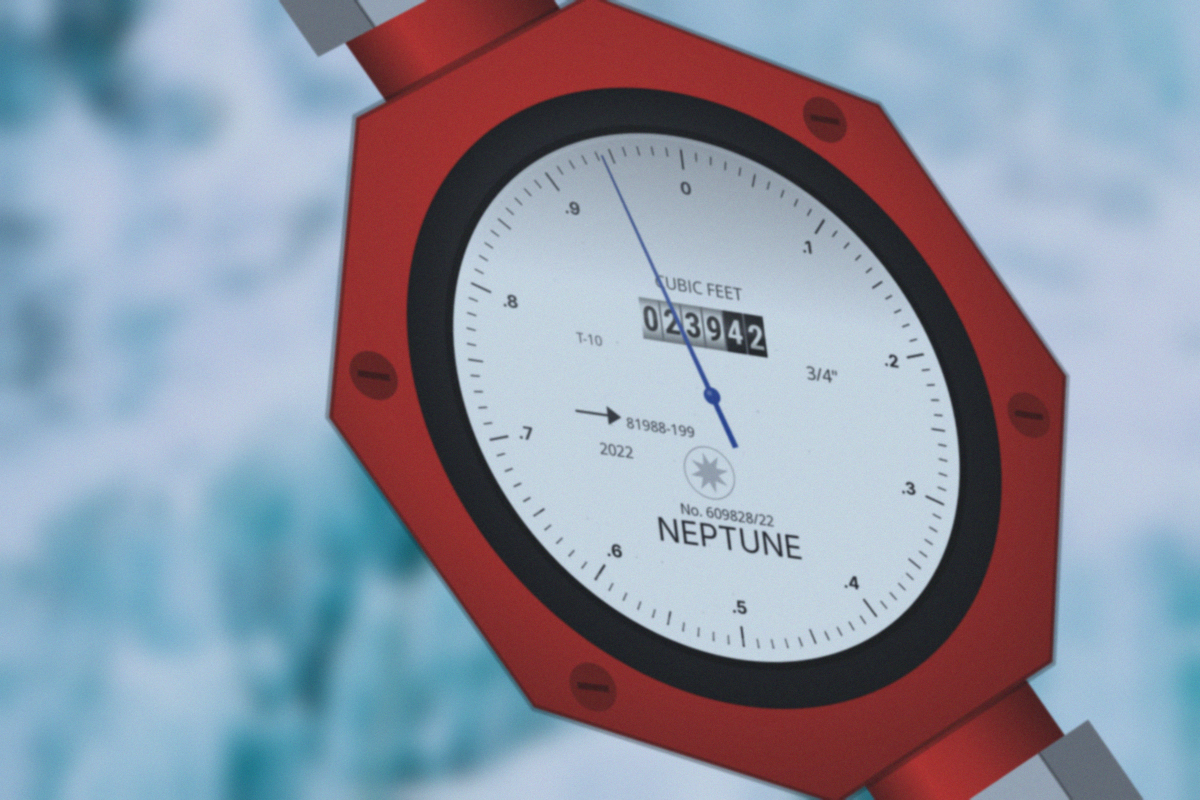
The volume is 23941.94
